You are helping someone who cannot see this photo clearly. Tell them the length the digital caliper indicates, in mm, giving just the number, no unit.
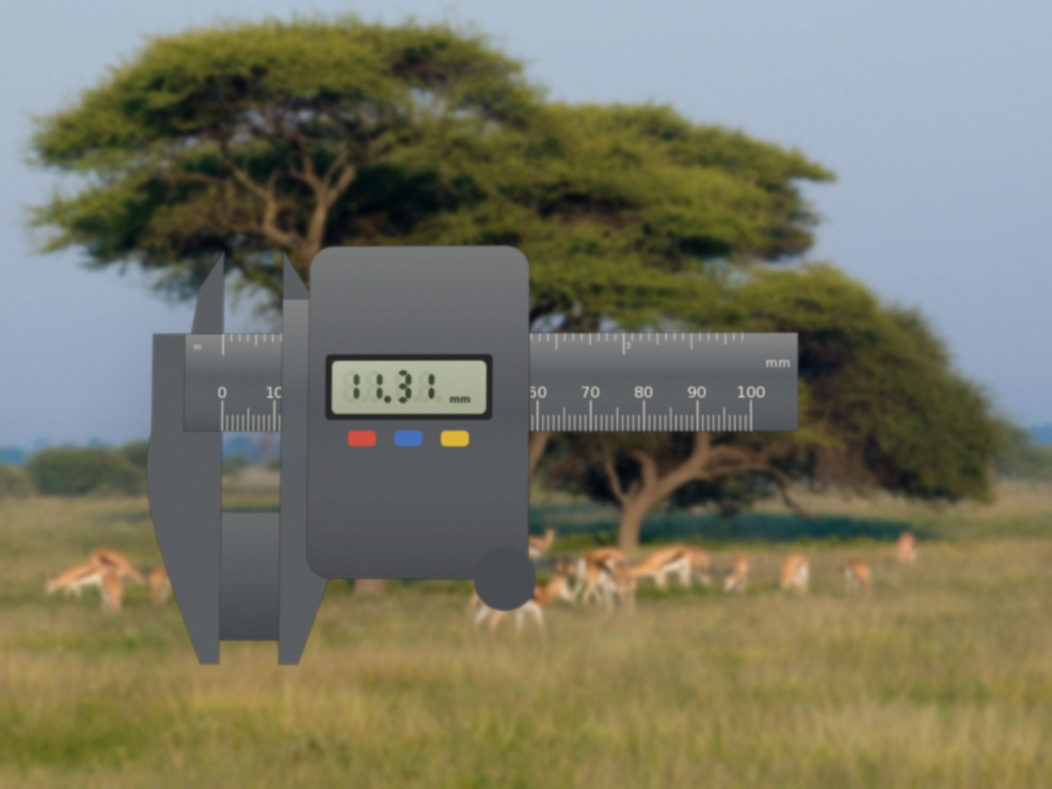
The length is 11.31
